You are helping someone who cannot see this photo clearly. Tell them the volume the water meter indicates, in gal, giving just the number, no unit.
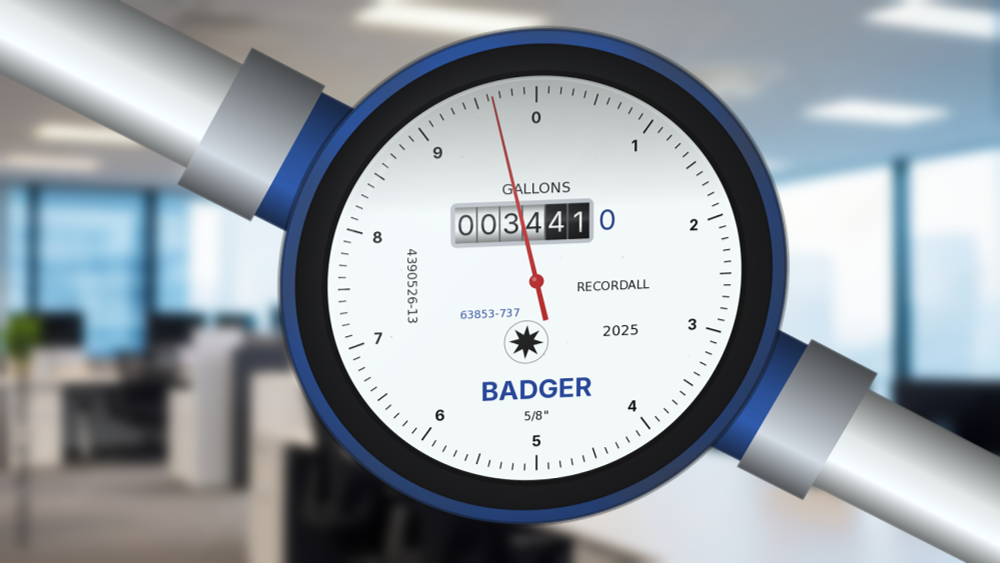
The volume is 34409.6
